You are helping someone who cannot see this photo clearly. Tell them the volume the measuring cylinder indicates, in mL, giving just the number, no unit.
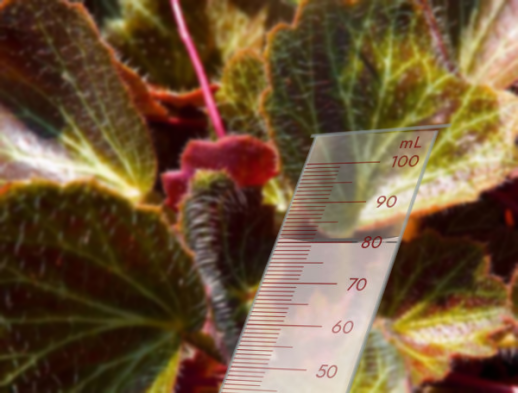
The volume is 80
